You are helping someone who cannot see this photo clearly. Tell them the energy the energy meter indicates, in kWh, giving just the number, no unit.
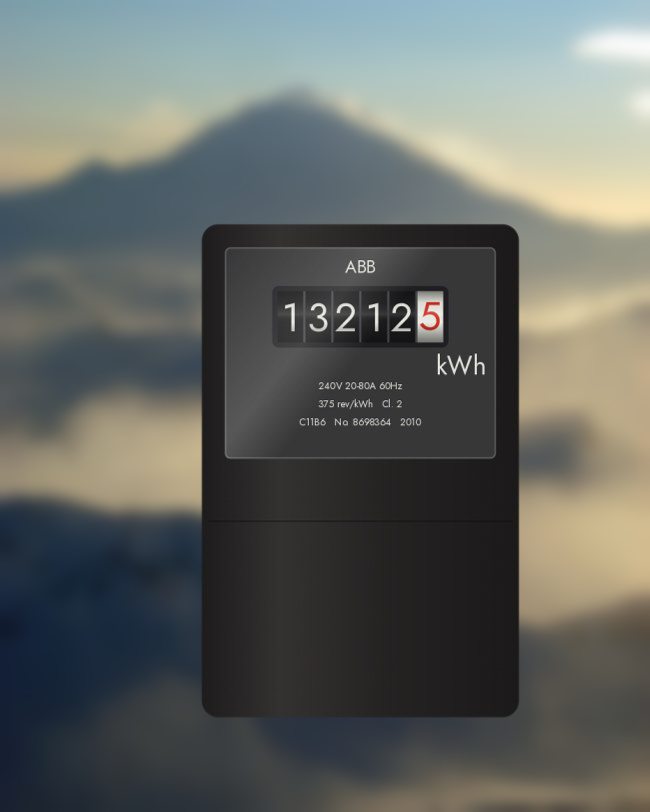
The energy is 13212.5
